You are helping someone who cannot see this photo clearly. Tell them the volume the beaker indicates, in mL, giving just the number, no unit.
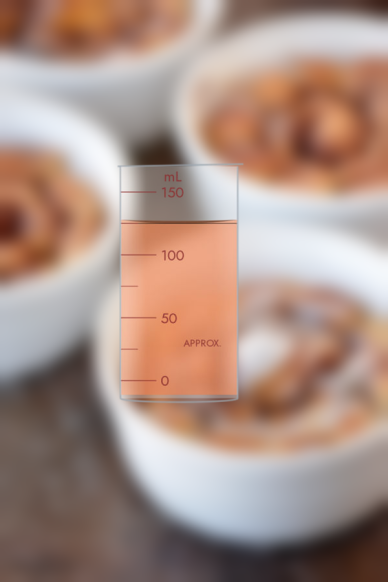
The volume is 125
